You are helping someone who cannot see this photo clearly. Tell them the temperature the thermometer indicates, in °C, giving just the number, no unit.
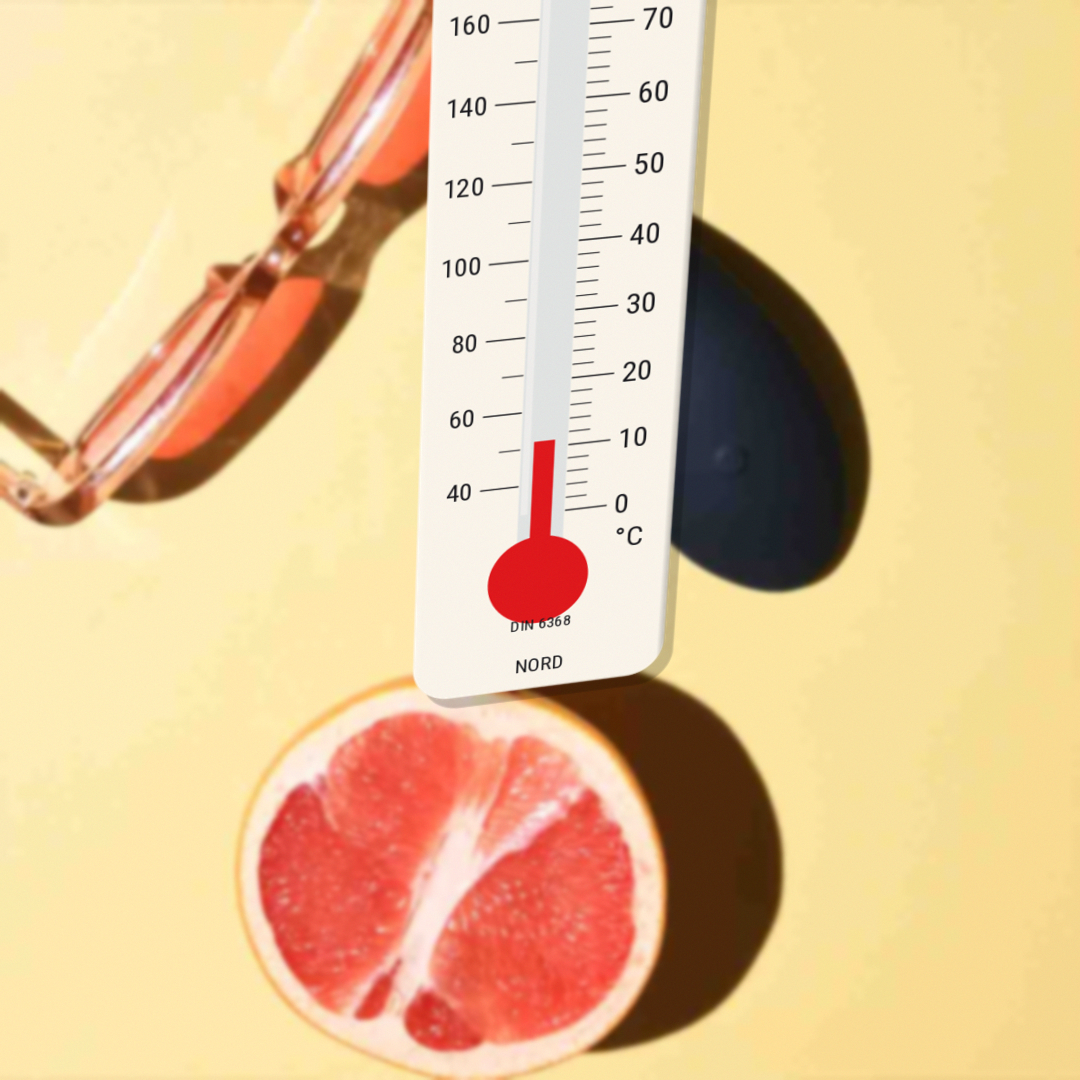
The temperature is 11
